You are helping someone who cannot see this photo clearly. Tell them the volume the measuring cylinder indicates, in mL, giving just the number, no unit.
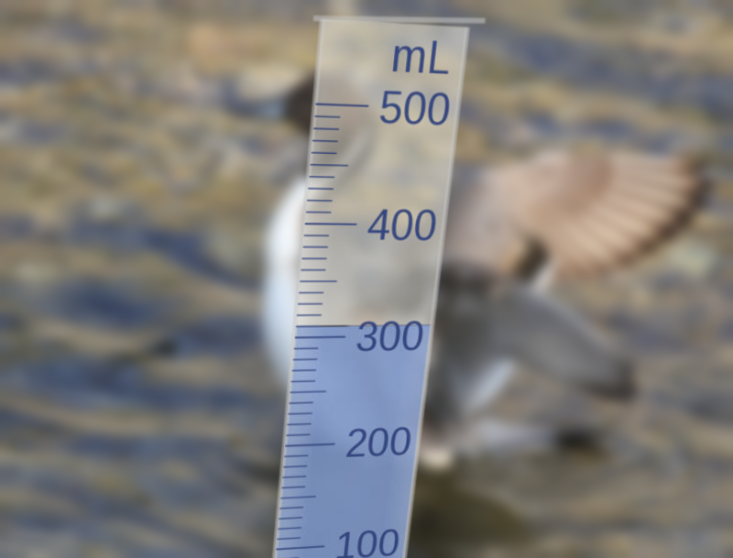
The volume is 310
